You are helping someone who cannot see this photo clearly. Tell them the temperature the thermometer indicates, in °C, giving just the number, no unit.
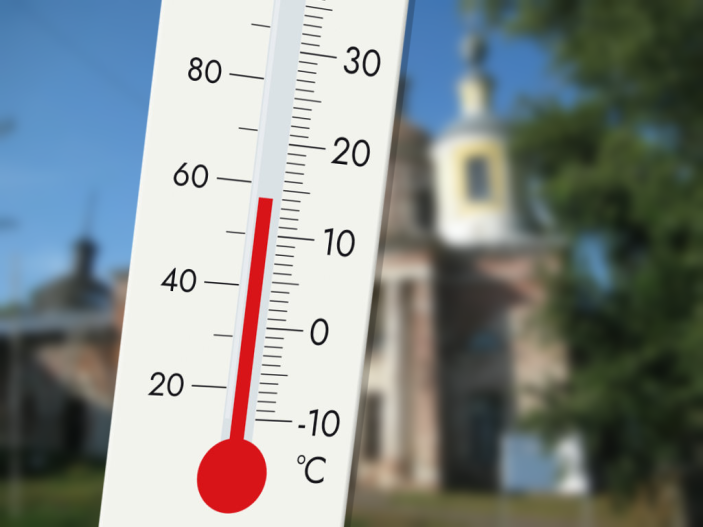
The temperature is 14
